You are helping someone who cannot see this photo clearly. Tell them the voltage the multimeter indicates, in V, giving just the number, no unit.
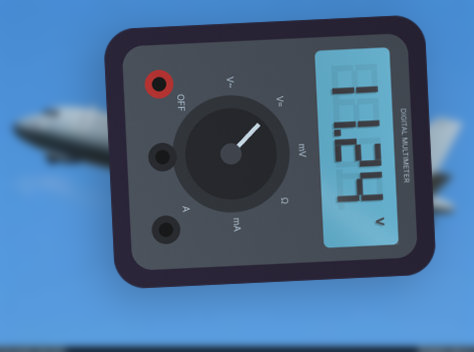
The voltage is 11.24
